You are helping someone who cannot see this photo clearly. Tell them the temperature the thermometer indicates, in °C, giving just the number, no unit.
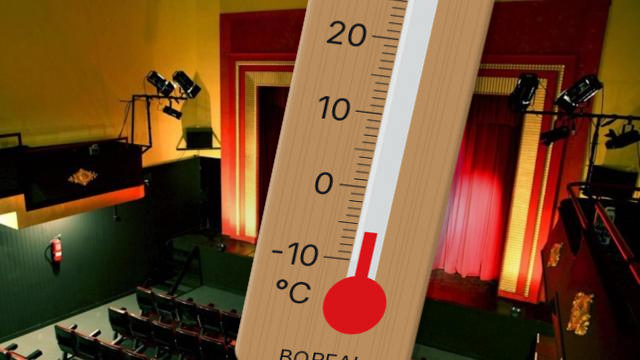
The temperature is -6
